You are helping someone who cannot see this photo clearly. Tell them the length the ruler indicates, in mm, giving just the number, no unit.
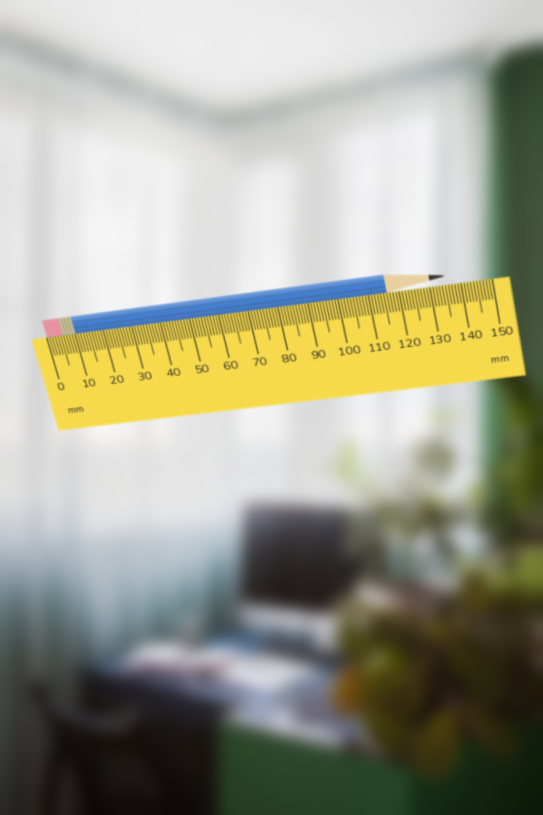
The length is 135
